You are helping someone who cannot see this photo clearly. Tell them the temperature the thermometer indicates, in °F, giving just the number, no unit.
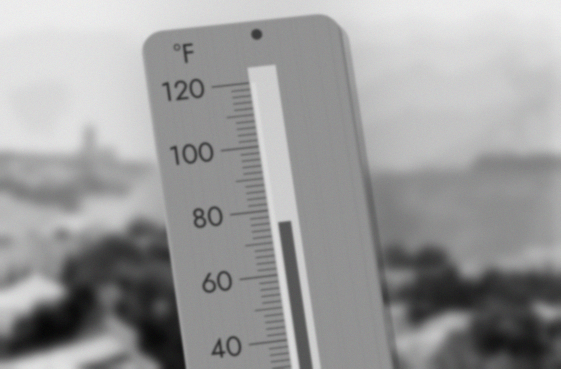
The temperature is 76
